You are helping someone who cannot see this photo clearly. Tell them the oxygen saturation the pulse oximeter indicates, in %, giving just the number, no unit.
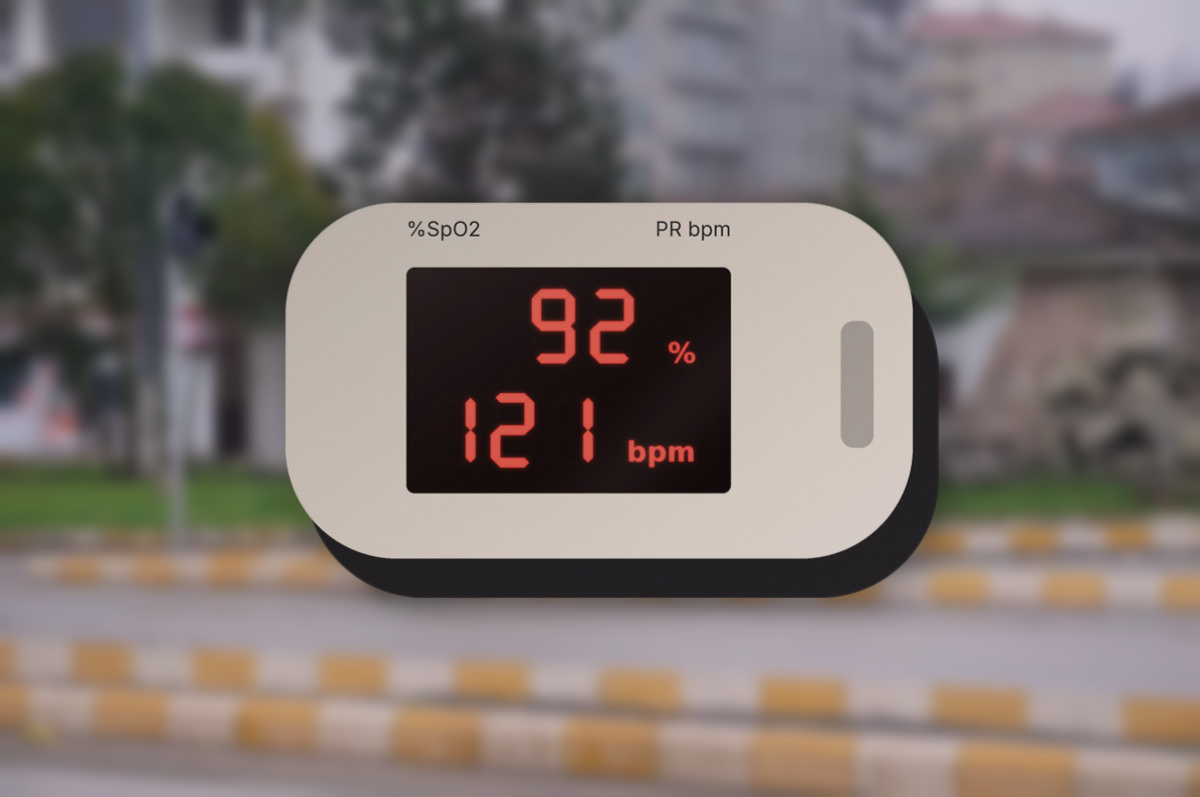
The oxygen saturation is 92
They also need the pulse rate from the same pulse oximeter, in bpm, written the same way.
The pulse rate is 121
